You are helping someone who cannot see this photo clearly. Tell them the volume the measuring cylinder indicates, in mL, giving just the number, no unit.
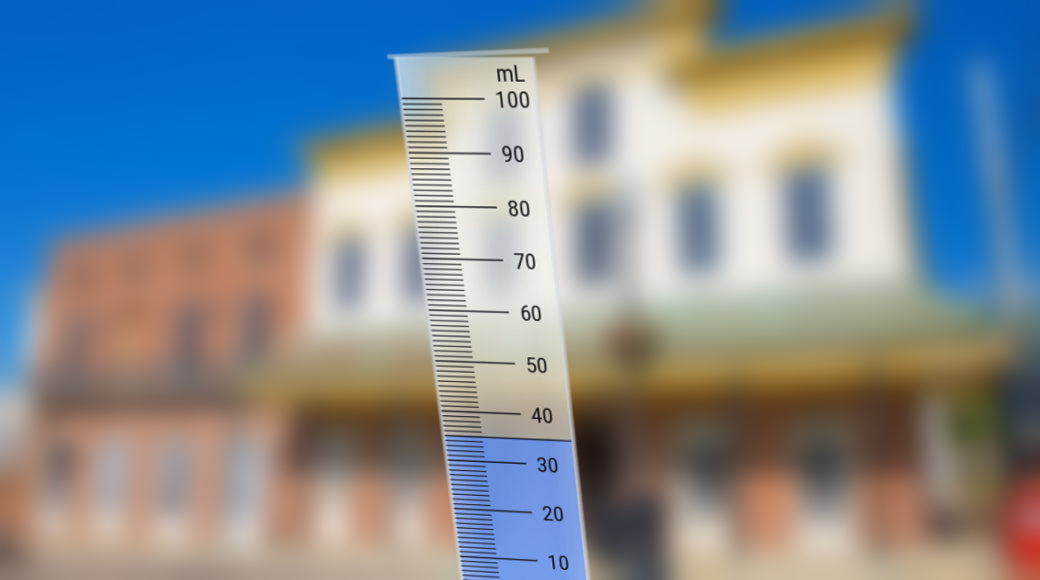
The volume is 35
